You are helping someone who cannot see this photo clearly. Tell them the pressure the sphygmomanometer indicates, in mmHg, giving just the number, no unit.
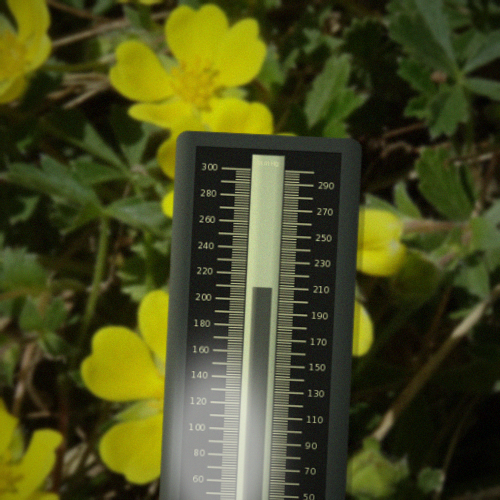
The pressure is 210
